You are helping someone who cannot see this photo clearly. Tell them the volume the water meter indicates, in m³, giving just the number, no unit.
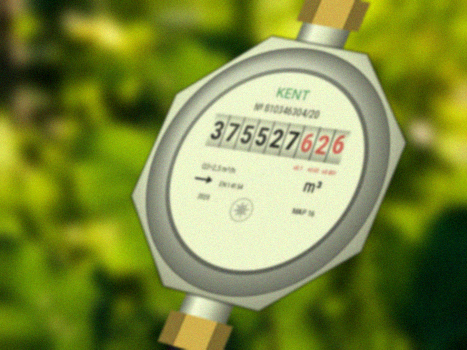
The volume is 375527.626
